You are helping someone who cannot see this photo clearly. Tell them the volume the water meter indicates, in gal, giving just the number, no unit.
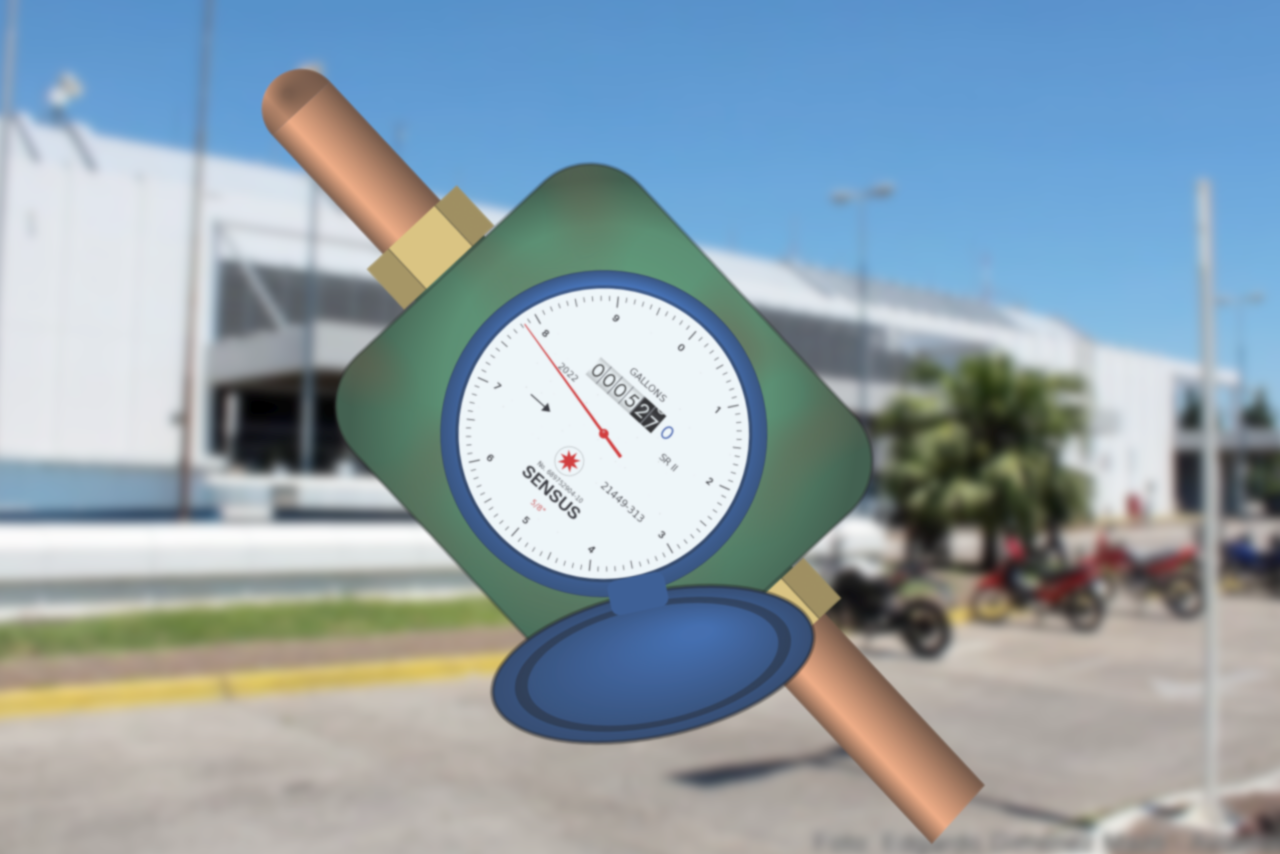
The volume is 5267.8
